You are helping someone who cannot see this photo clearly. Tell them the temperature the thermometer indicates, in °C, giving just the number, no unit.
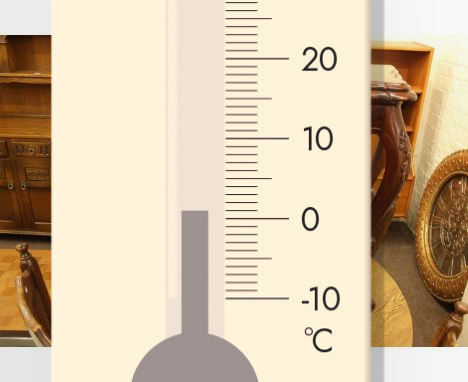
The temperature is 1
